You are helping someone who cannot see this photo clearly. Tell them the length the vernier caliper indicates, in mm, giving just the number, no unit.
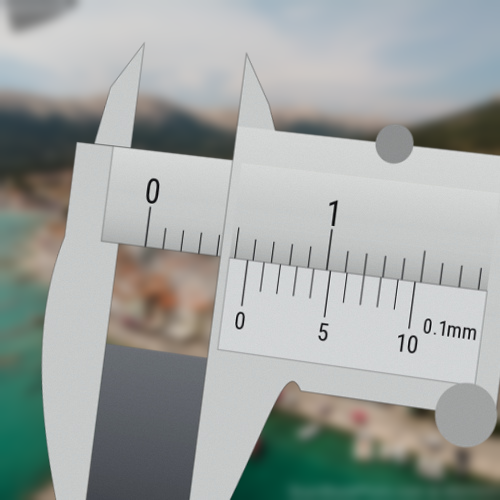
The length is 5.7
